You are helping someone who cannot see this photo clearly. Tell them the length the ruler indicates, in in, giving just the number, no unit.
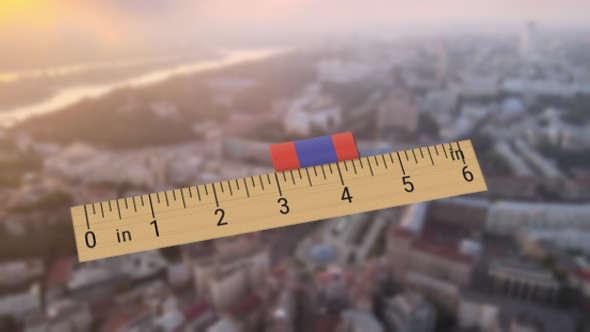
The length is 1.375
